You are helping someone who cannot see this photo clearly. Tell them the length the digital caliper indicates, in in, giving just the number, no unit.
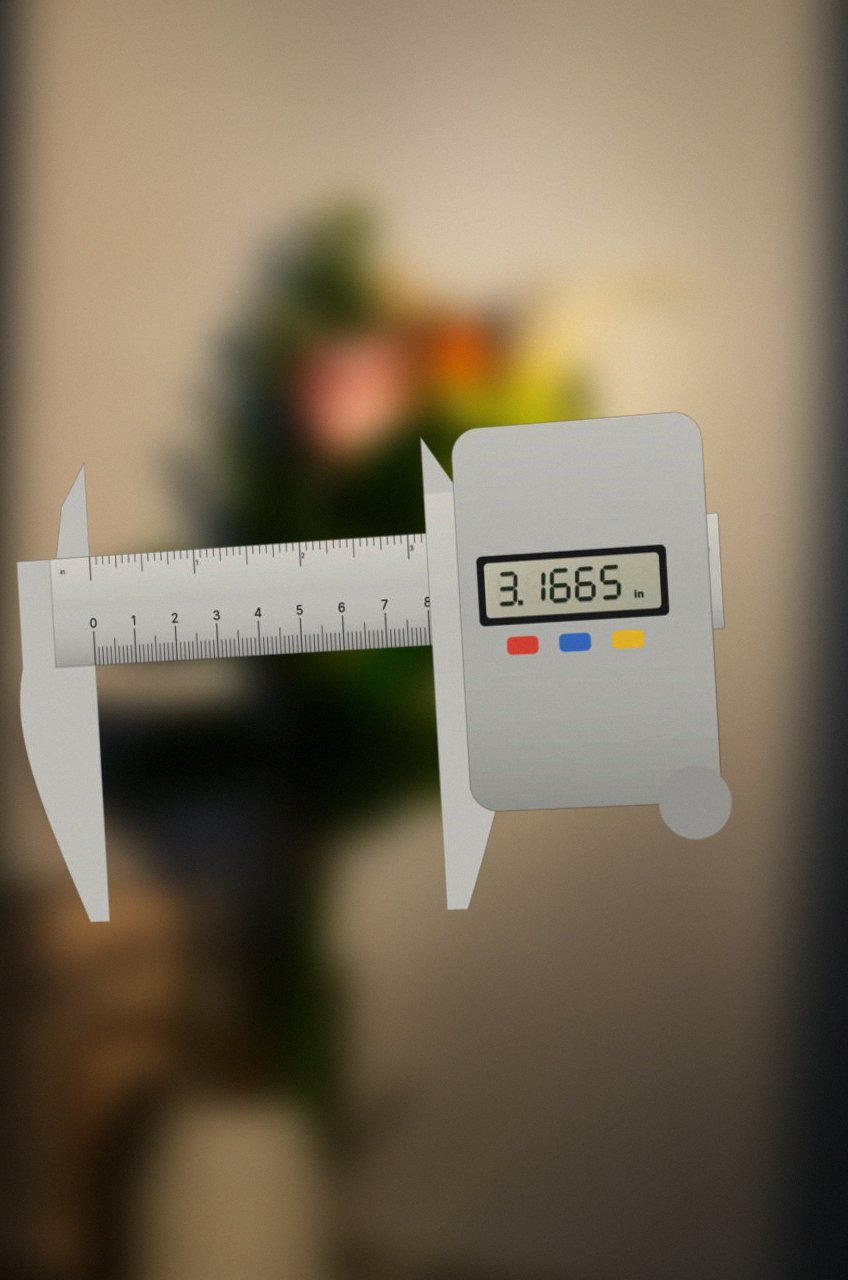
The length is 3.1665
